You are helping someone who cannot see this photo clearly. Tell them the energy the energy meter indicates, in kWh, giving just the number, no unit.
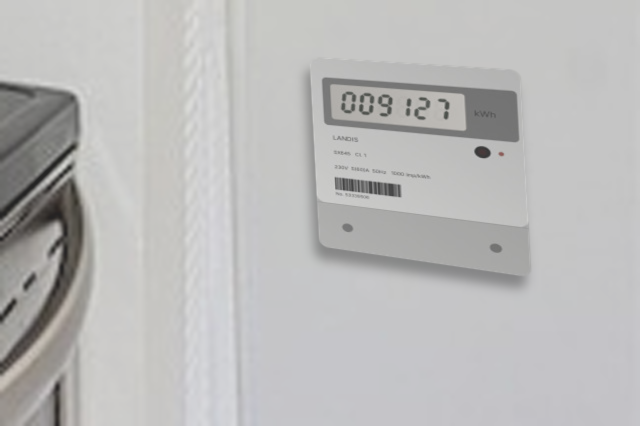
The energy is 9127
